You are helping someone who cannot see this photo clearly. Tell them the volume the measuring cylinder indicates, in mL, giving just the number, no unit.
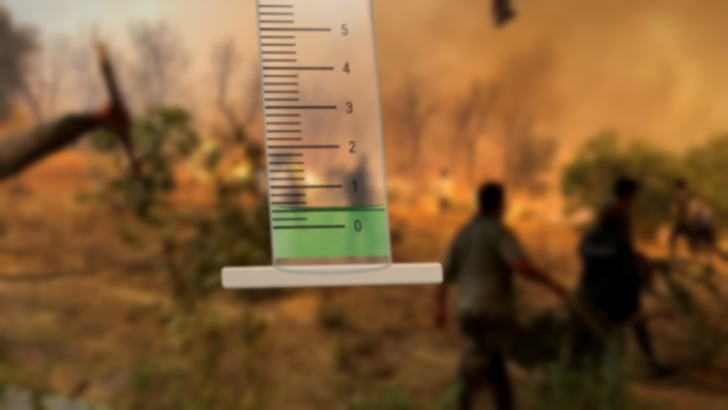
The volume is 0.4
